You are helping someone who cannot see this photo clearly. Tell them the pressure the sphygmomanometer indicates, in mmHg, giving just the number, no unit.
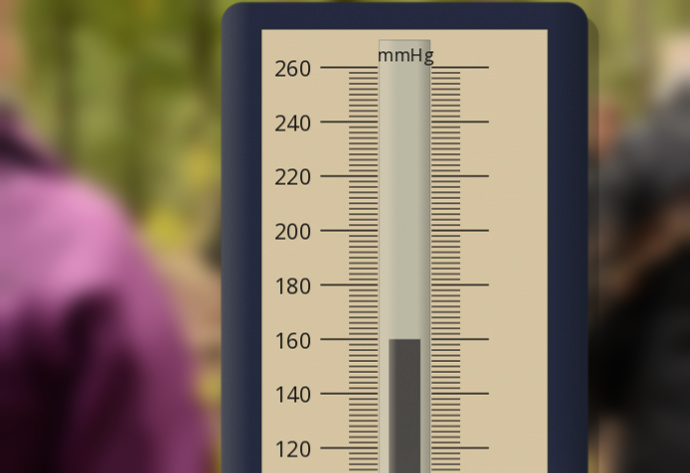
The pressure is 160
